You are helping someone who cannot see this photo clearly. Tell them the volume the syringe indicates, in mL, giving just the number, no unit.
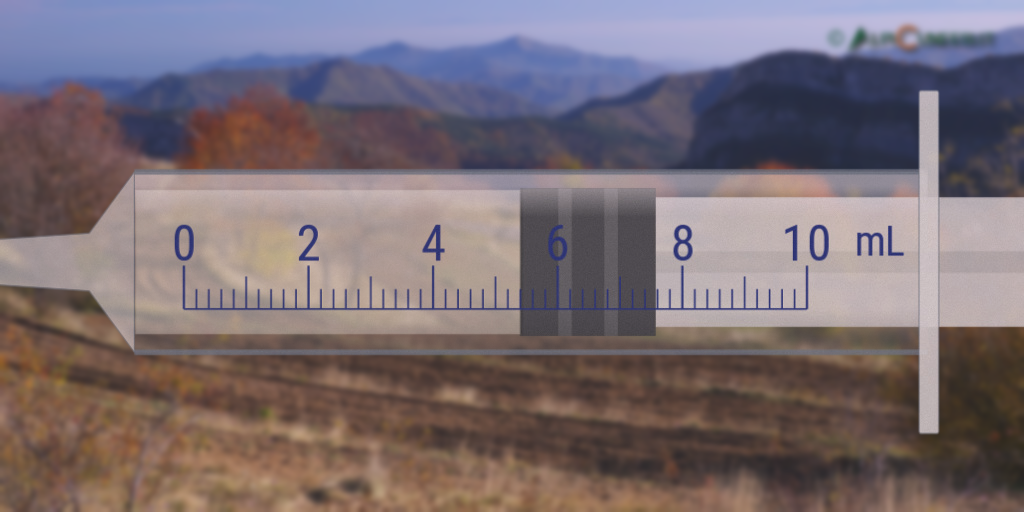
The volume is 5.4
